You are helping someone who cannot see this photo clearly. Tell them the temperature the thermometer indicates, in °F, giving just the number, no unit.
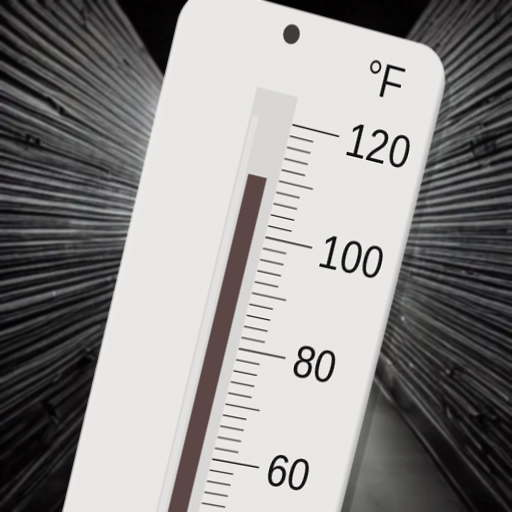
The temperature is 110
